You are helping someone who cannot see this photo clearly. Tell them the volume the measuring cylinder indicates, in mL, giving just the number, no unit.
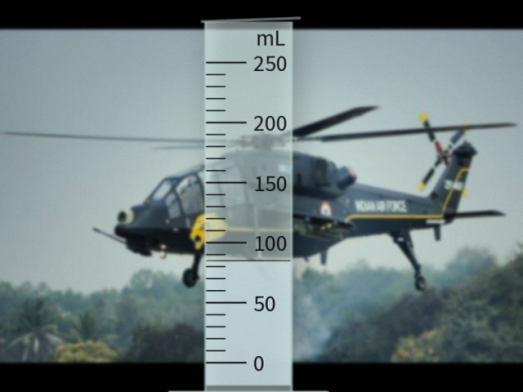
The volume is 85
